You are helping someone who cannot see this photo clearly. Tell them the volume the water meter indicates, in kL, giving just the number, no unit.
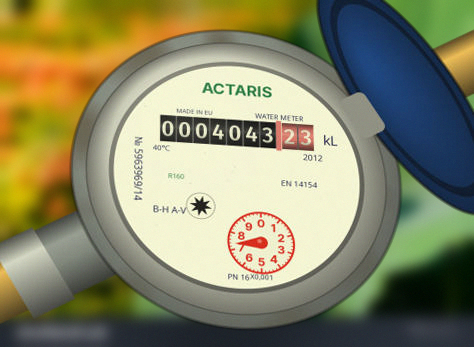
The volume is 4043.237
